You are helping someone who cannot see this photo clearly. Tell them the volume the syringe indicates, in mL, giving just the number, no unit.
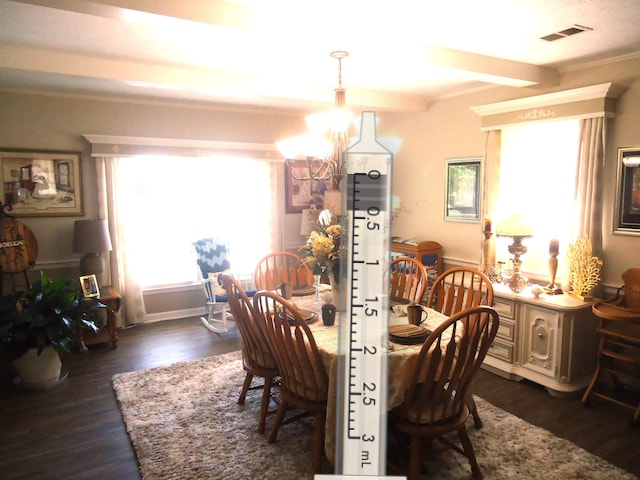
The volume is 0
